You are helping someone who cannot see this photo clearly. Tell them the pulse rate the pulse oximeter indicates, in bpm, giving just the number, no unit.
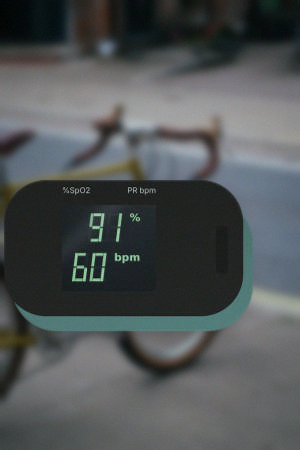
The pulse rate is 60
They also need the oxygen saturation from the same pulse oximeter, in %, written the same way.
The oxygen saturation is 91
